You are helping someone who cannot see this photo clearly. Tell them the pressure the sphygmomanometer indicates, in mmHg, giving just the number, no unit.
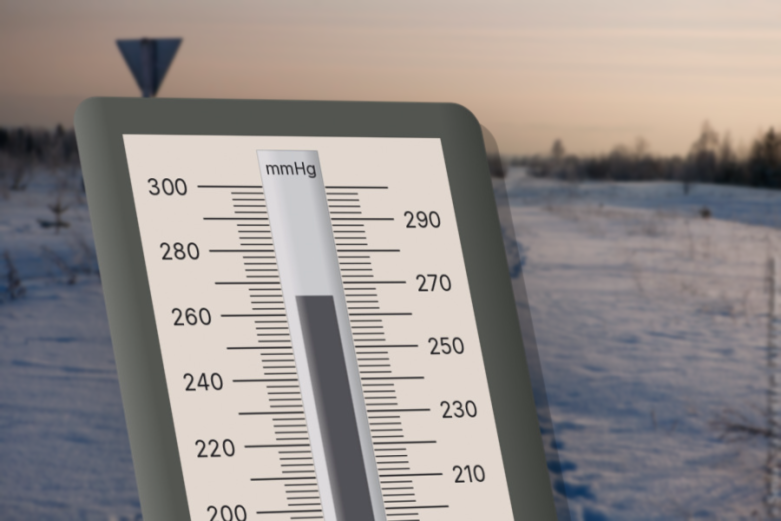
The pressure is 266
